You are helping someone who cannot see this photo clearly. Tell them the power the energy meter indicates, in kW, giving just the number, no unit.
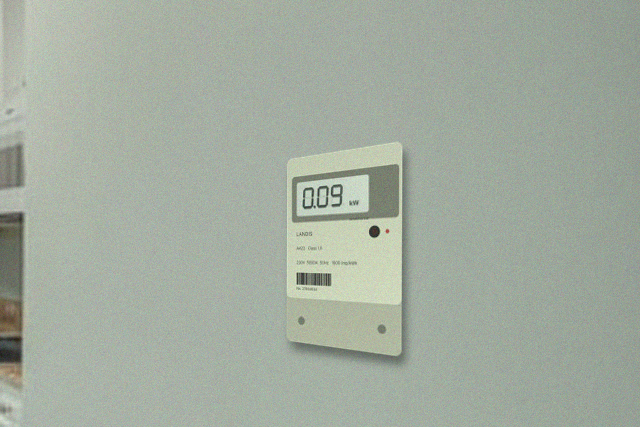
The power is 0.09
